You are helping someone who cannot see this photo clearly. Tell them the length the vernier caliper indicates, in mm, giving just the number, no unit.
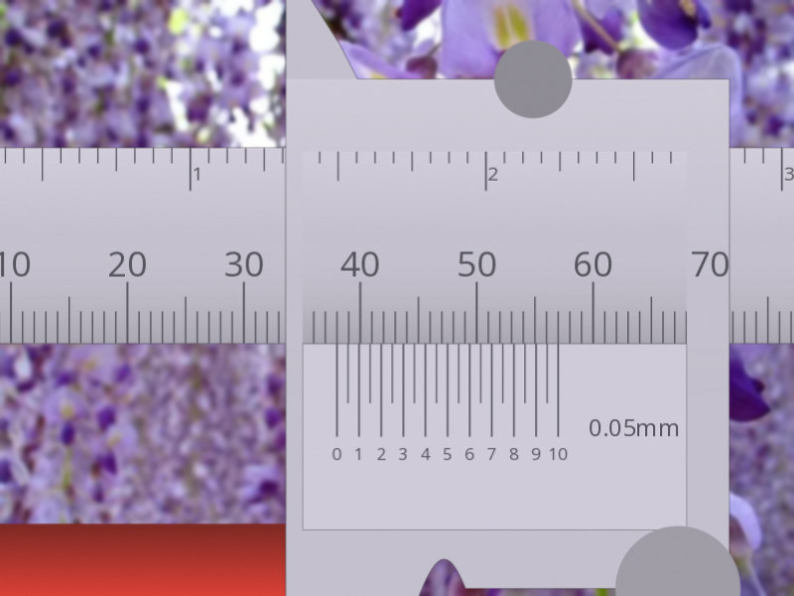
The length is 38.0
